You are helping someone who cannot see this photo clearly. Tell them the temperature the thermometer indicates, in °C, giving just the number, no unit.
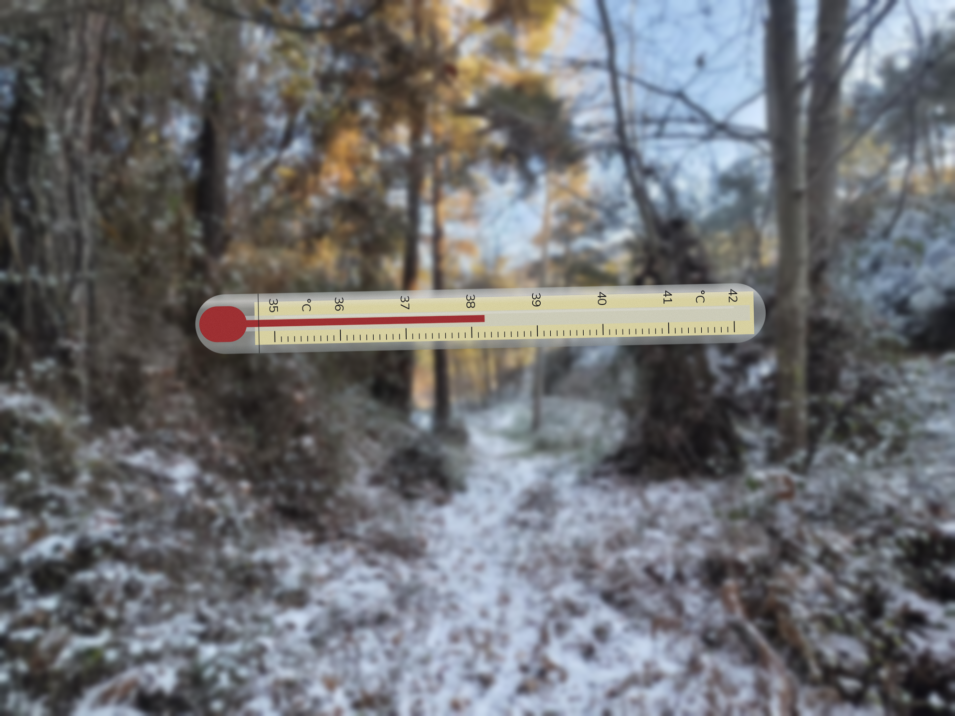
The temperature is 38.2
